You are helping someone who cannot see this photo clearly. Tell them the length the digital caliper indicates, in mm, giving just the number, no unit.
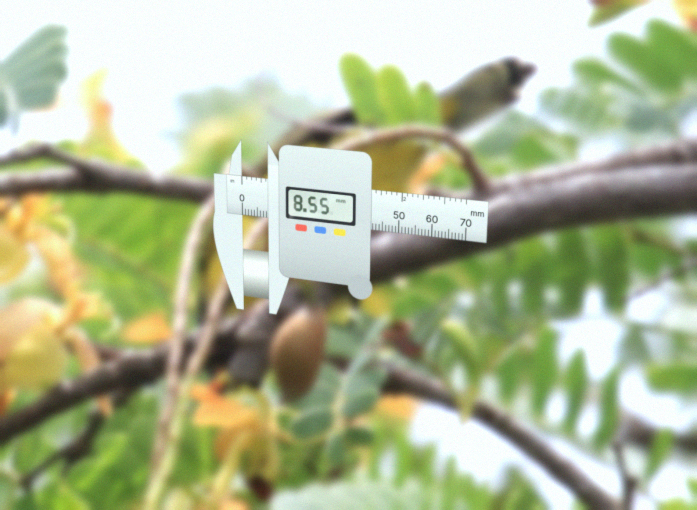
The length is 8.55
